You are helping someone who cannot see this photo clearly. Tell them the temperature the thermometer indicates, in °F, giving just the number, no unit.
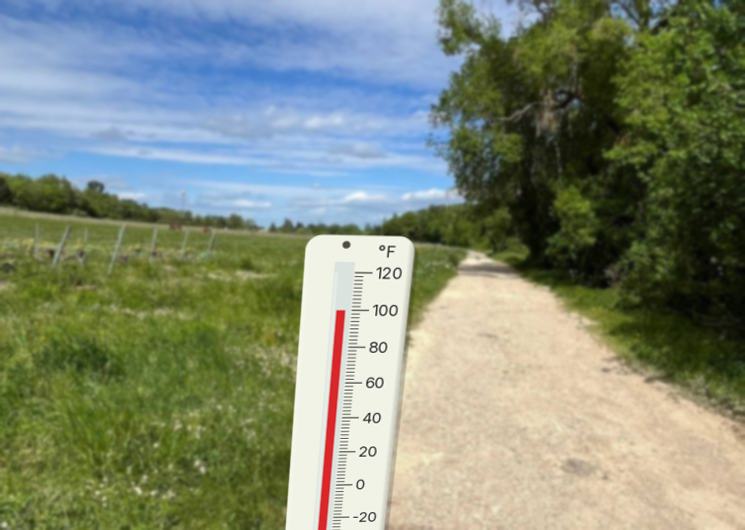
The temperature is 100
